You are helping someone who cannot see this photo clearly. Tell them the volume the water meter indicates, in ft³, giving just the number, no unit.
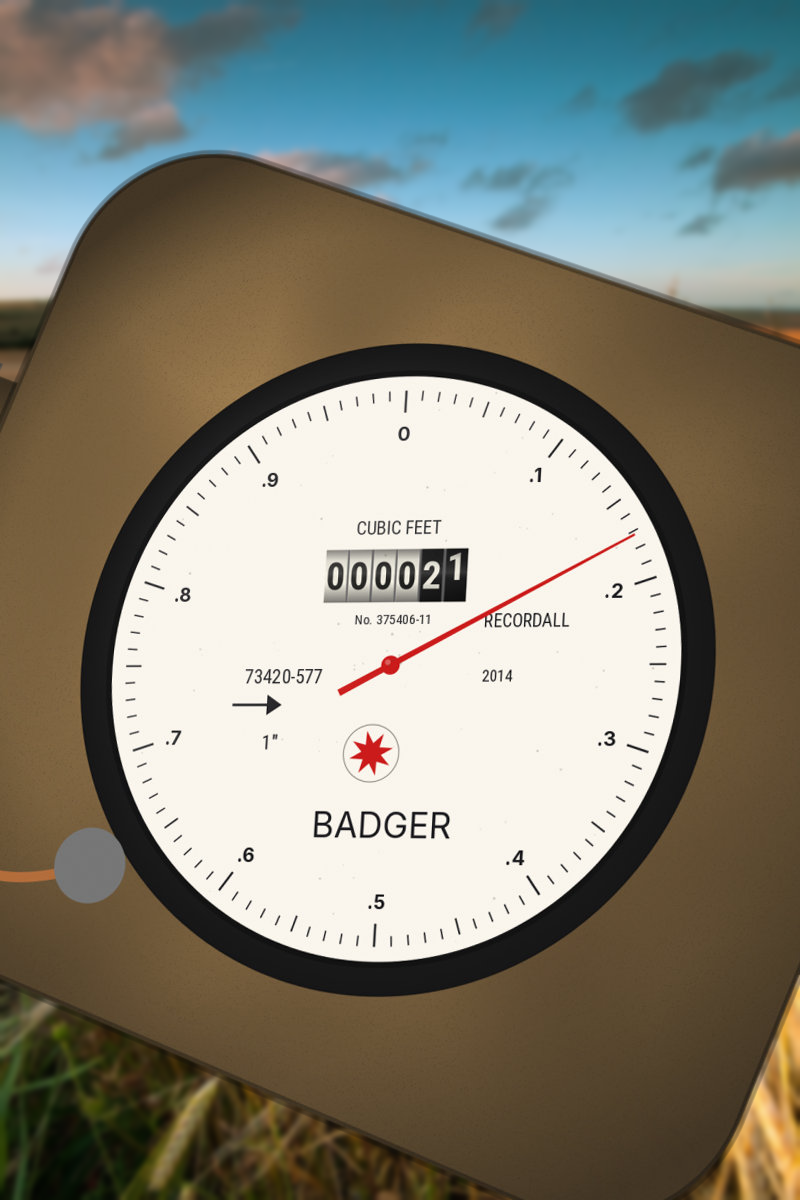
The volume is 21.17
